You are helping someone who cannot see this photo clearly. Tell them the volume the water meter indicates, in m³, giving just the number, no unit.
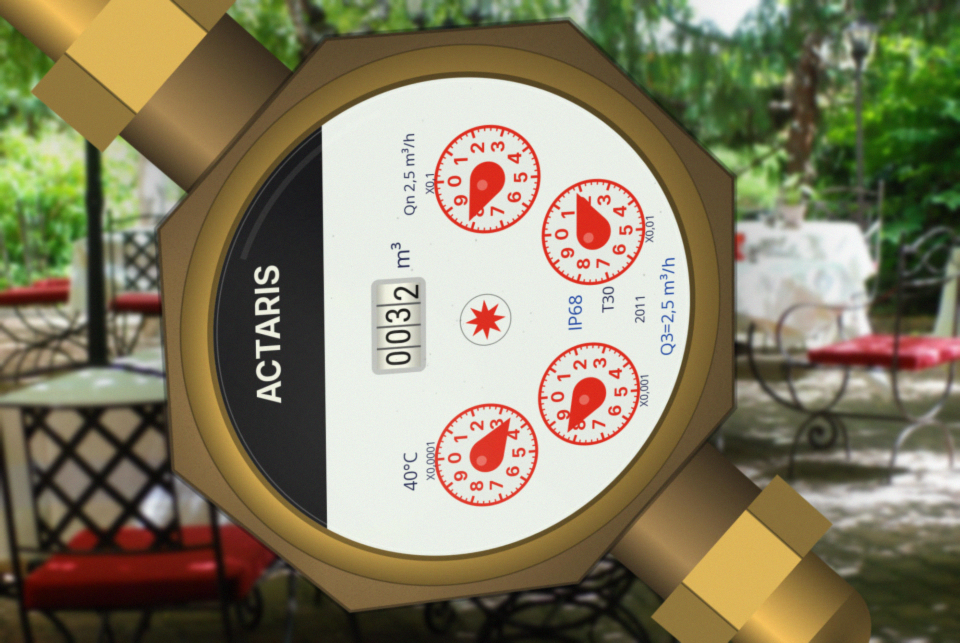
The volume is 31.8183
